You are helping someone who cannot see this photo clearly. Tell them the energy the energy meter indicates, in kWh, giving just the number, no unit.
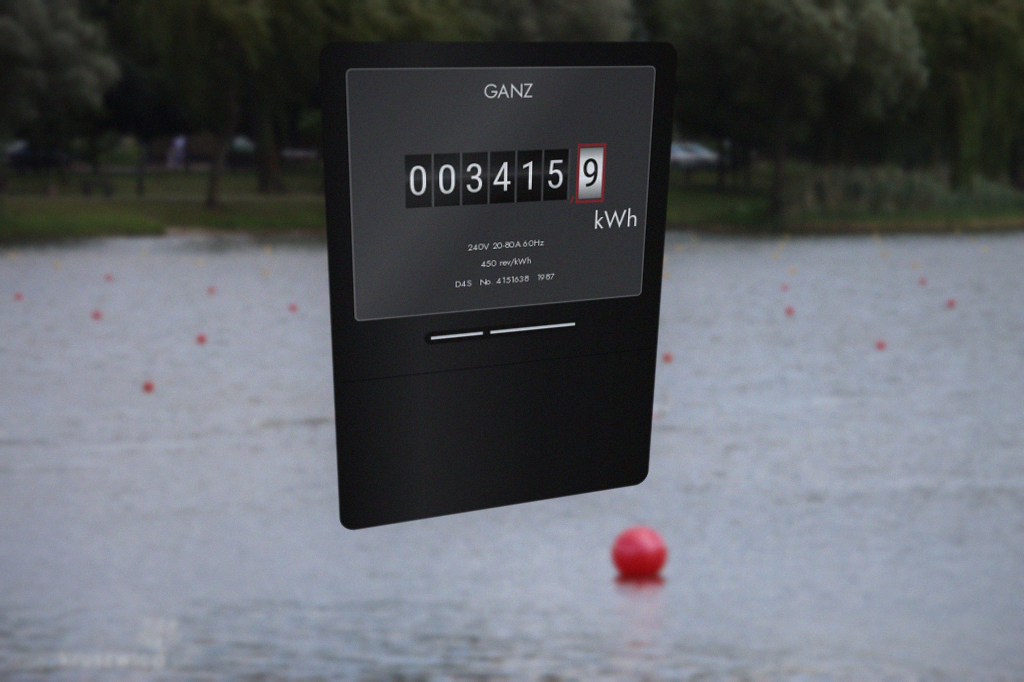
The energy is 3415.9
